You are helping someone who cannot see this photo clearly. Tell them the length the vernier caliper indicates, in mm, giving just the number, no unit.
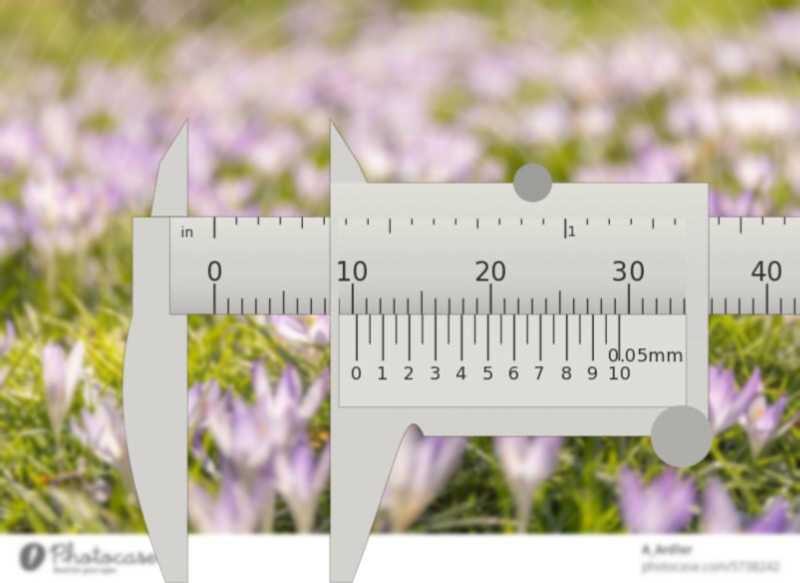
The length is 10.3
